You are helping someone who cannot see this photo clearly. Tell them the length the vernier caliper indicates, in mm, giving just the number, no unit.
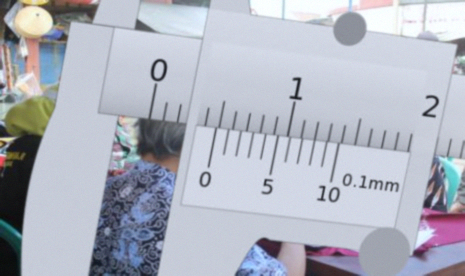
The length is 4.8
